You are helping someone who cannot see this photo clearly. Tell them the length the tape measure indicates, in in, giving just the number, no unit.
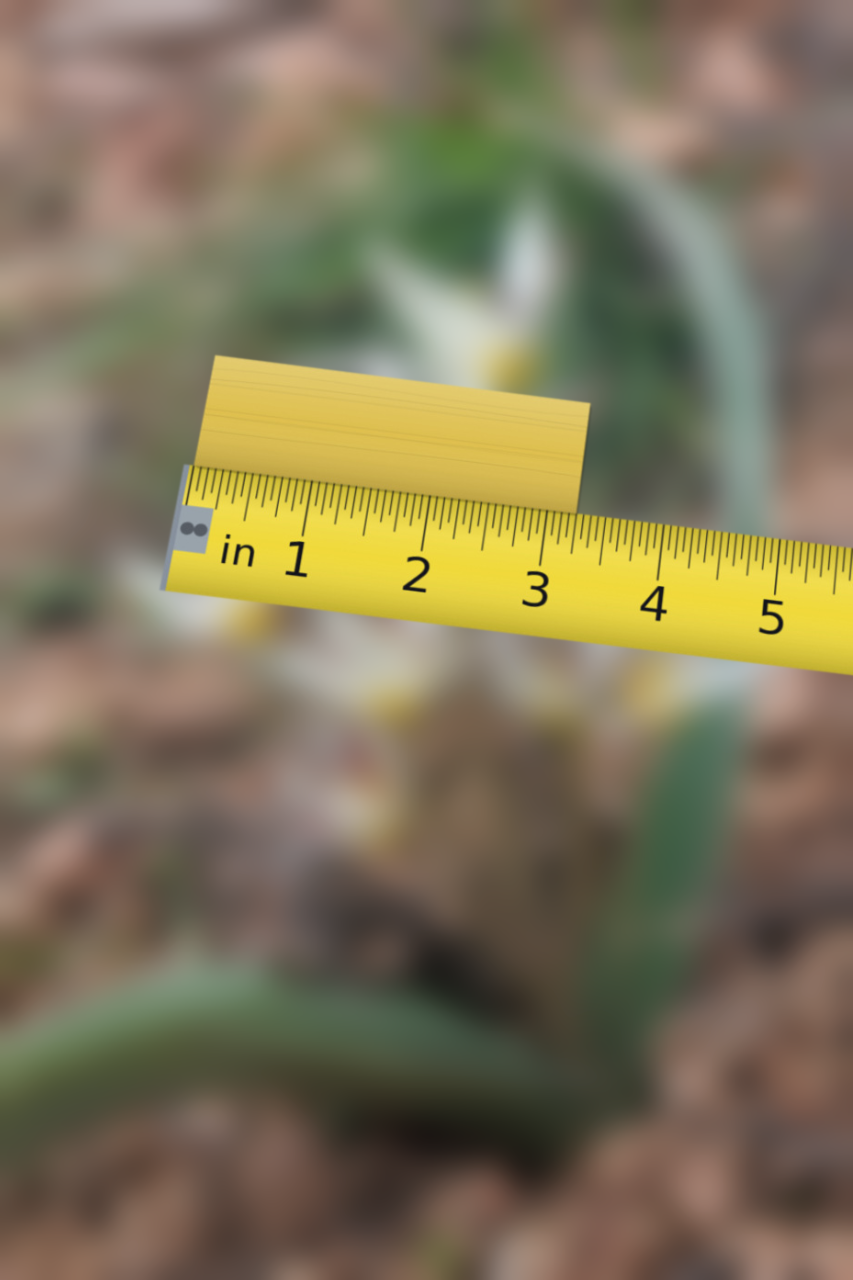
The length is 3.25
